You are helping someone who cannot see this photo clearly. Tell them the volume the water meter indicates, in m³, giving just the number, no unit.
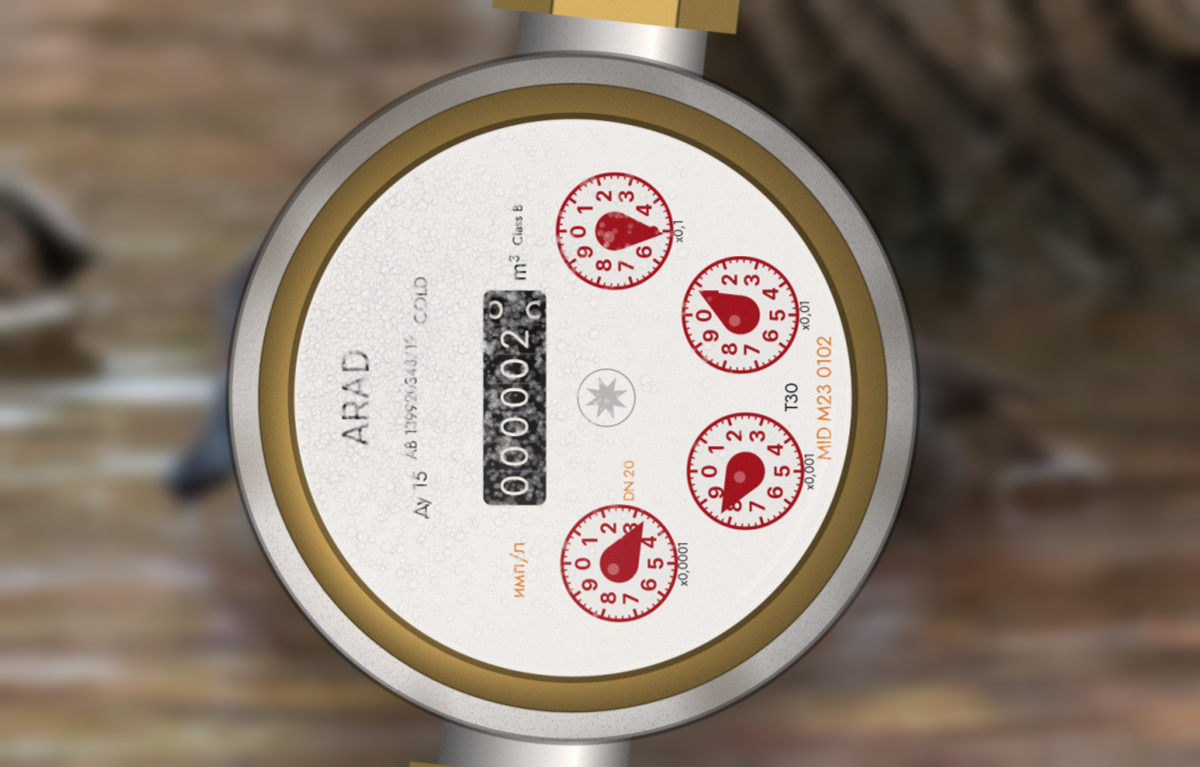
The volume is 28.5083
